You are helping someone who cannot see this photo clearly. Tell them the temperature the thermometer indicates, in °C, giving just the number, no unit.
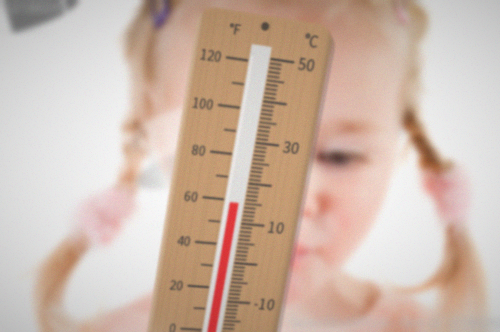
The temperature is 15
